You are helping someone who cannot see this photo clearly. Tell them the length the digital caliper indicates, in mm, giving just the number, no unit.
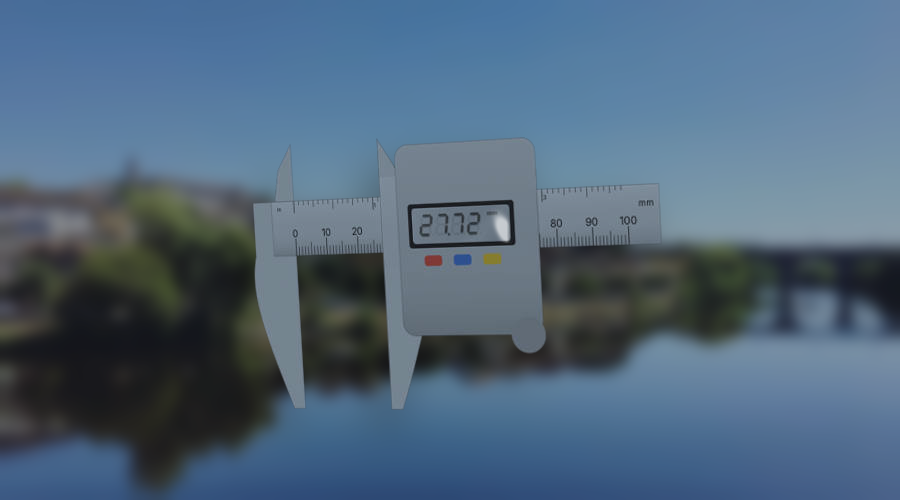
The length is 27.72
